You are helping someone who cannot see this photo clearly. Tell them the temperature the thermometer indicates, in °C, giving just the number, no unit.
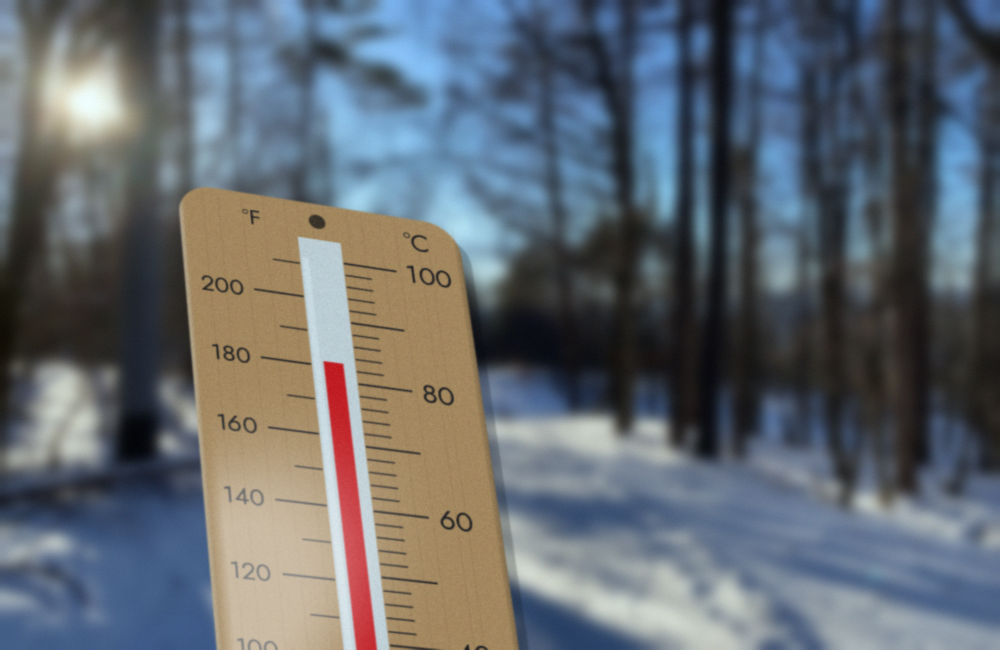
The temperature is 83
